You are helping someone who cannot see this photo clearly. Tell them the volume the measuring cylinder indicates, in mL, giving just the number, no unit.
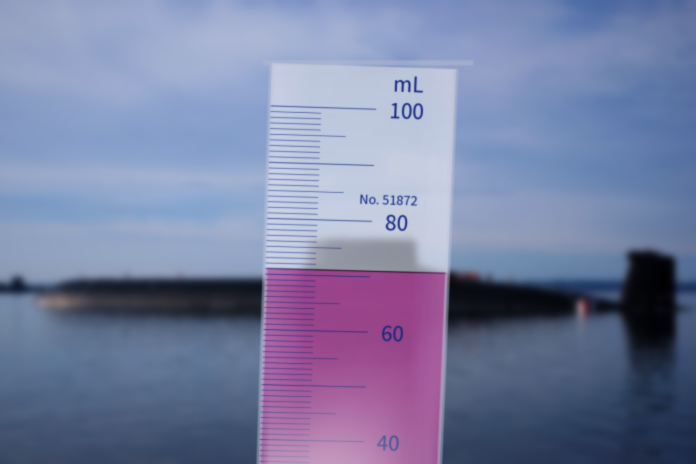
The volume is 71
